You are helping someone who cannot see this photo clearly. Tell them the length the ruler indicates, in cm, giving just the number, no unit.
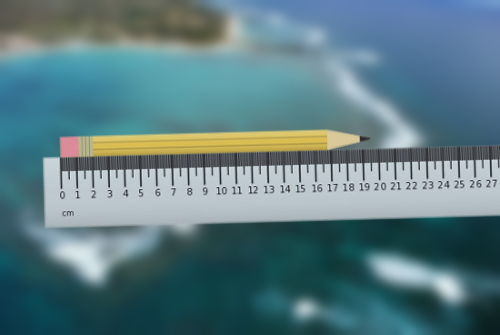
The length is 19.5
